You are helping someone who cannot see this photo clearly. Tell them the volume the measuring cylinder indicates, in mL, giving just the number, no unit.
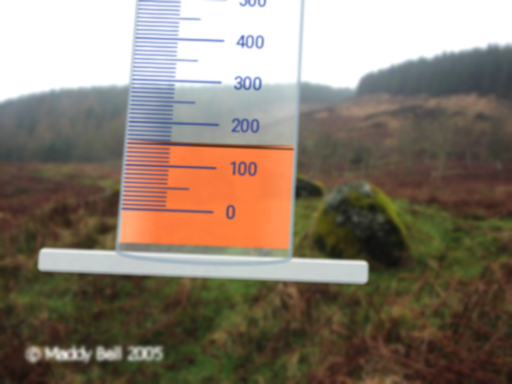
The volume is 150
